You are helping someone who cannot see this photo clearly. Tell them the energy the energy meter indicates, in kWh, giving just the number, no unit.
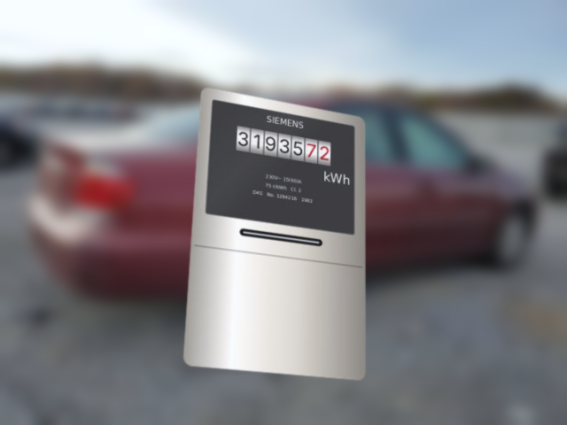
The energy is 31935.72
